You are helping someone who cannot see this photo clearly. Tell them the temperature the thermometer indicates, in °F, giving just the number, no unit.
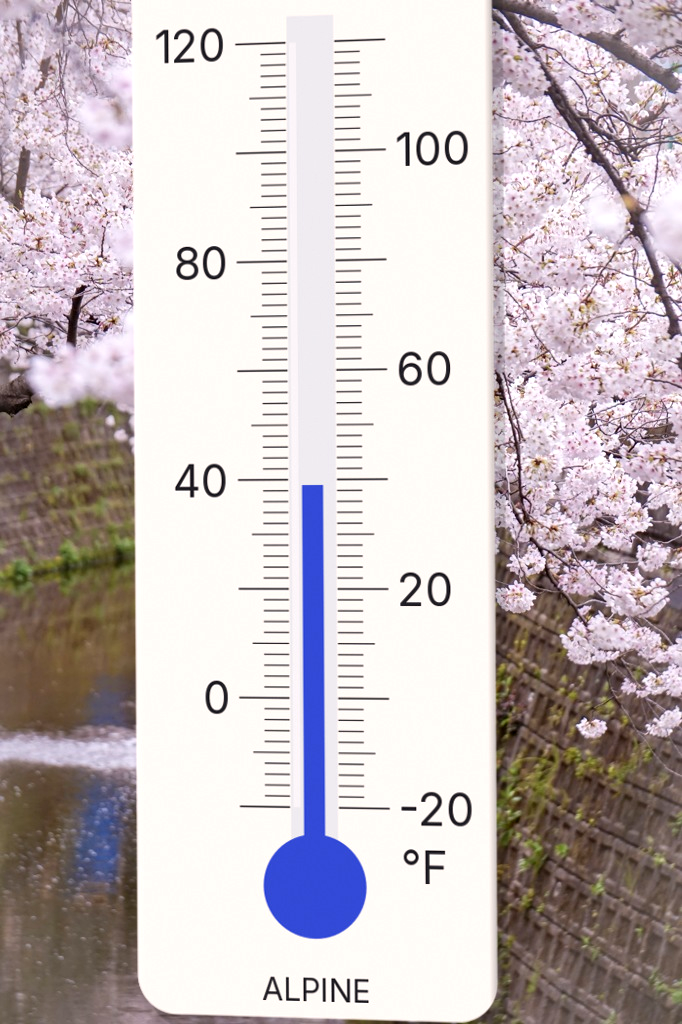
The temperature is 39
